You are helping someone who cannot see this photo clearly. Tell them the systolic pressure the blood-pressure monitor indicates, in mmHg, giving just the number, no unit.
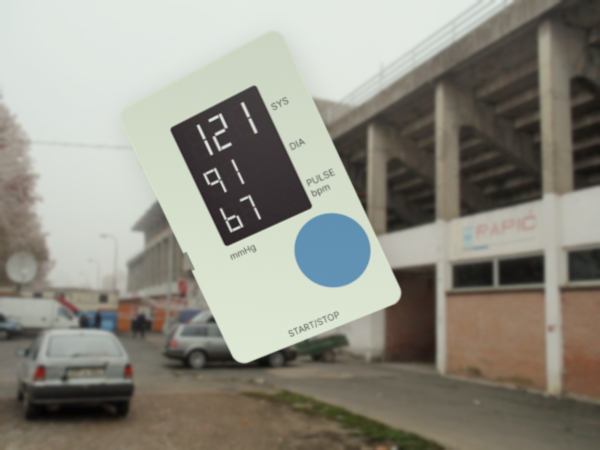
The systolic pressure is 121
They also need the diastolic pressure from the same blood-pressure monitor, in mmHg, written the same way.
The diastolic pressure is 91
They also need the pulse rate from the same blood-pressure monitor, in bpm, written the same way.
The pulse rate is 67
